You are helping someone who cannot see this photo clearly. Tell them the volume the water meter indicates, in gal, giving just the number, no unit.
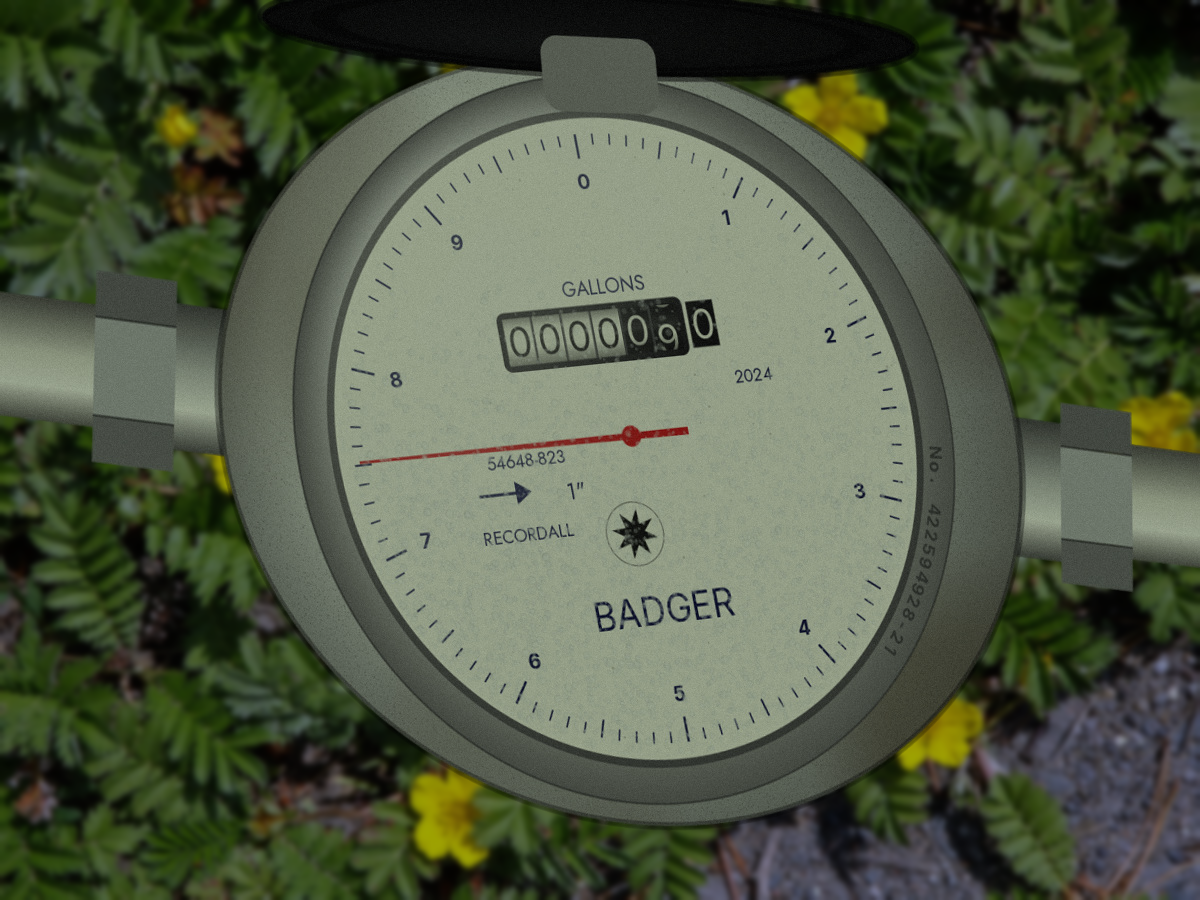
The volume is 87.5
